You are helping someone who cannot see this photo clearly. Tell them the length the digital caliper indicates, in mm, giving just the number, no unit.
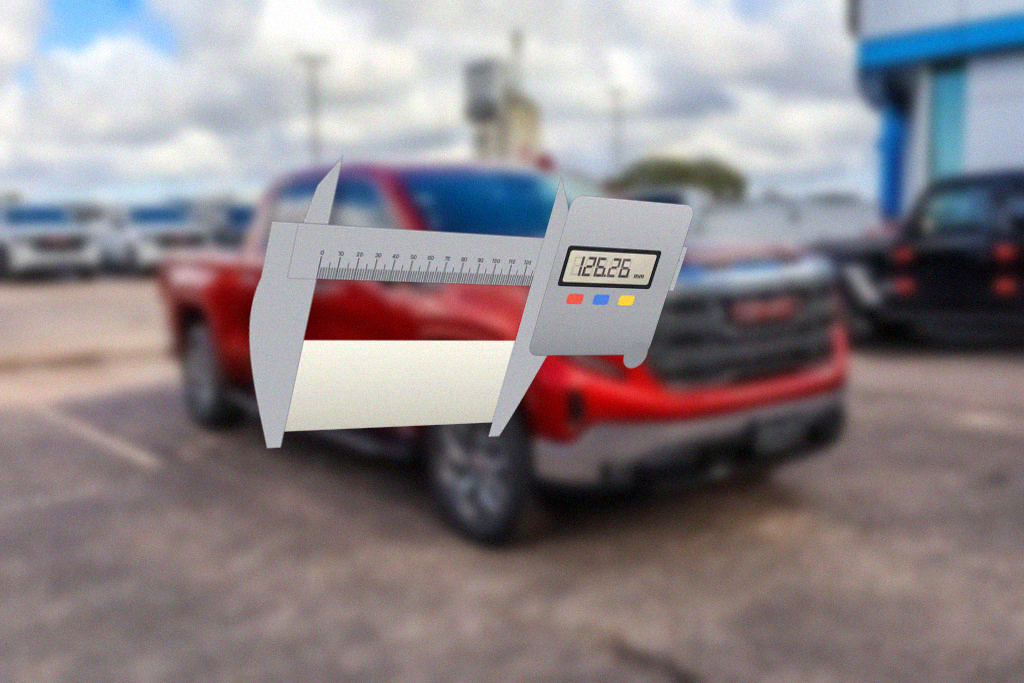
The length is 126.26
